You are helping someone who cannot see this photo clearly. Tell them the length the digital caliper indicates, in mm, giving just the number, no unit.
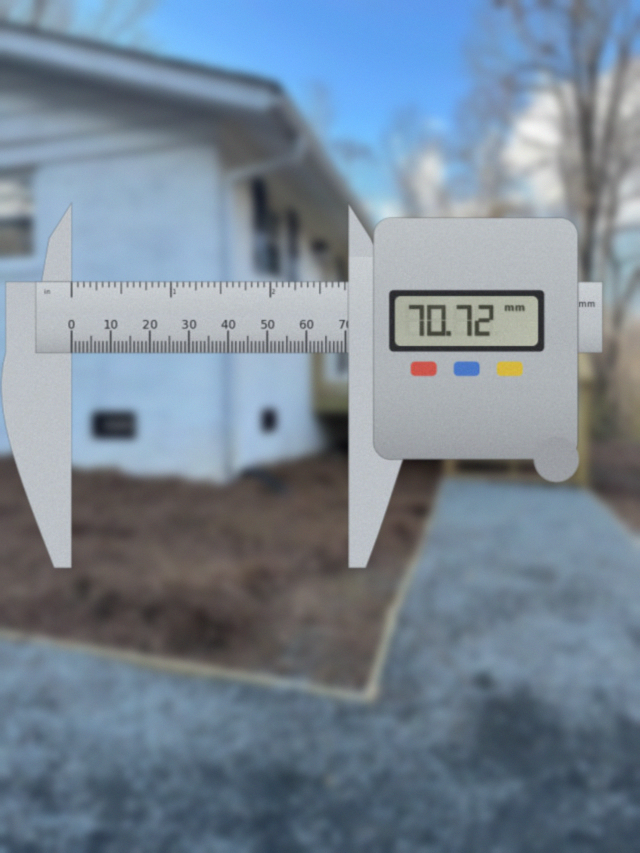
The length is 70.72
